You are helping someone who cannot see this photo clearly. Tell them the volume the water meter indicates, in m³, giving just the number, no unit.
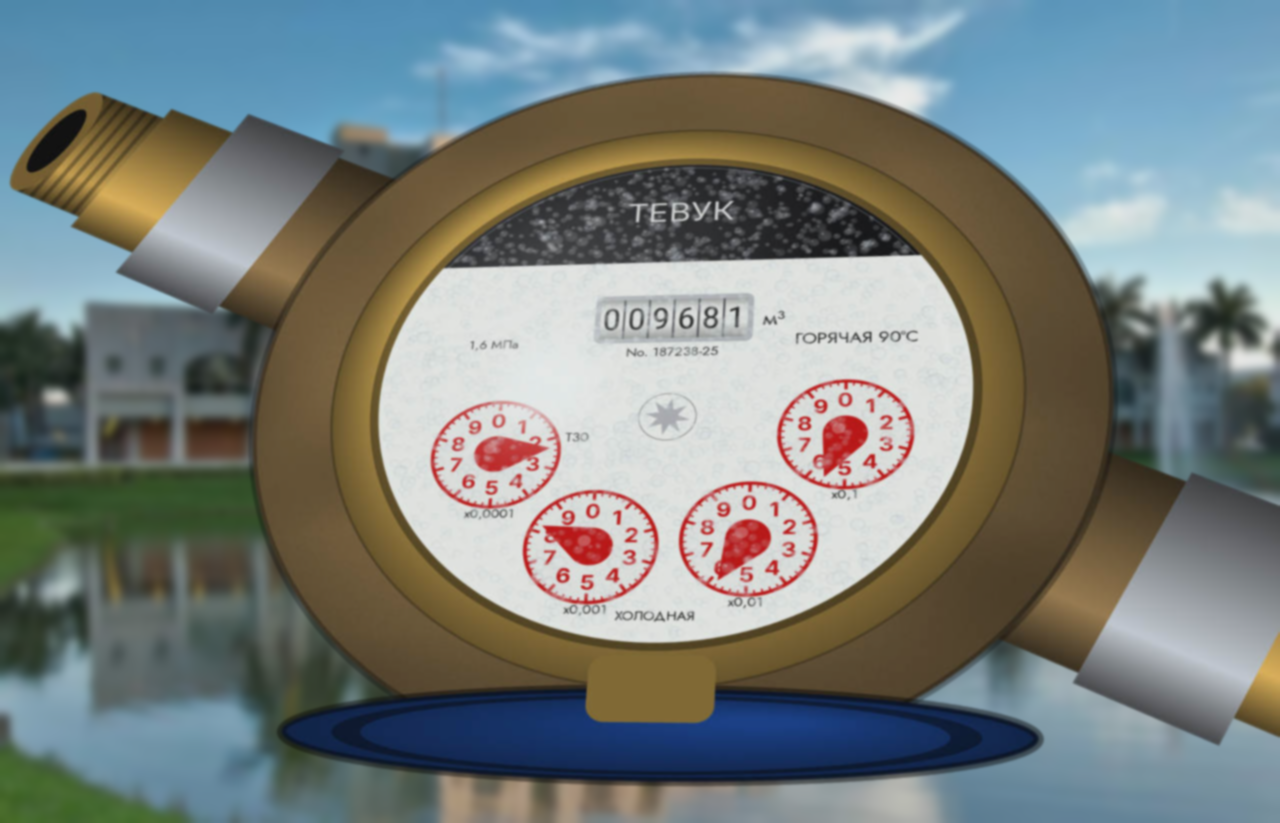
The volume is 9681.5582
